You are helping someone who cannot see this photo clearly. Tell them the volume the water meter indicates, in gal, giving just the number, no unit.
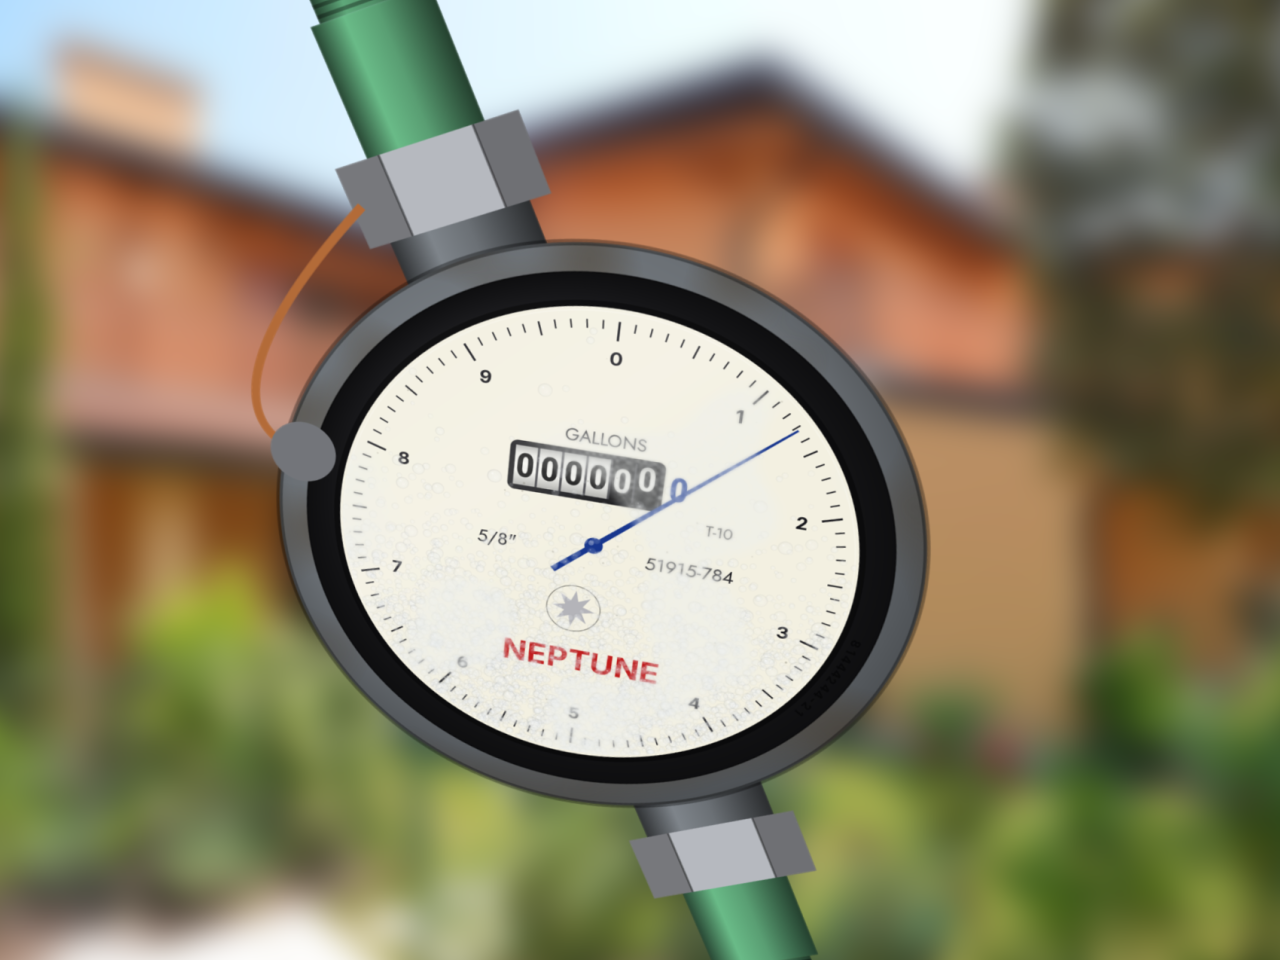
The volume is 1.3
